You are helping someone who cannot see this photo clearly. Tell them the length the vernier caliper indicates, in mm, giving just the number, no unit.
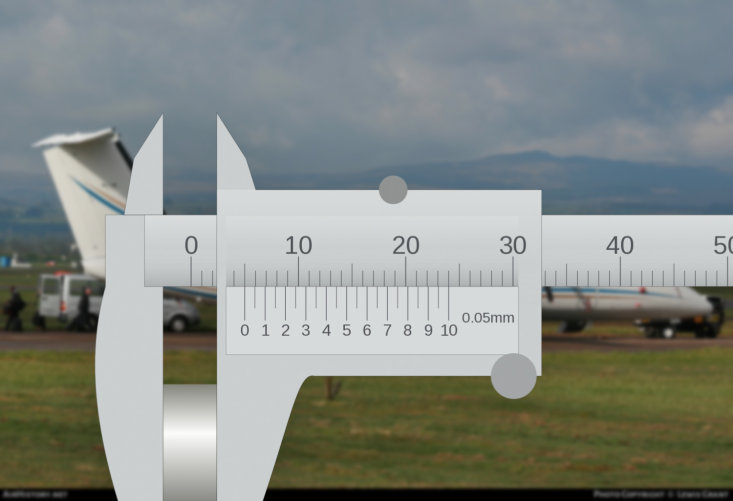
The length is 5.0
